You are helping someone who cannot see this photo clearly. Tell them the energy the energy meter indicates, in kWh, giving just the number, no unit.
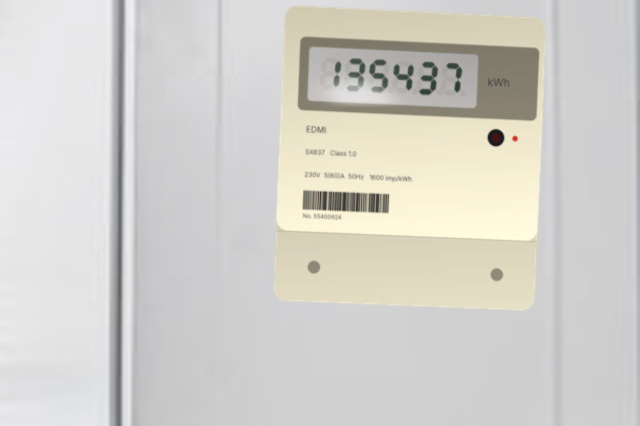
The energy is 135437
